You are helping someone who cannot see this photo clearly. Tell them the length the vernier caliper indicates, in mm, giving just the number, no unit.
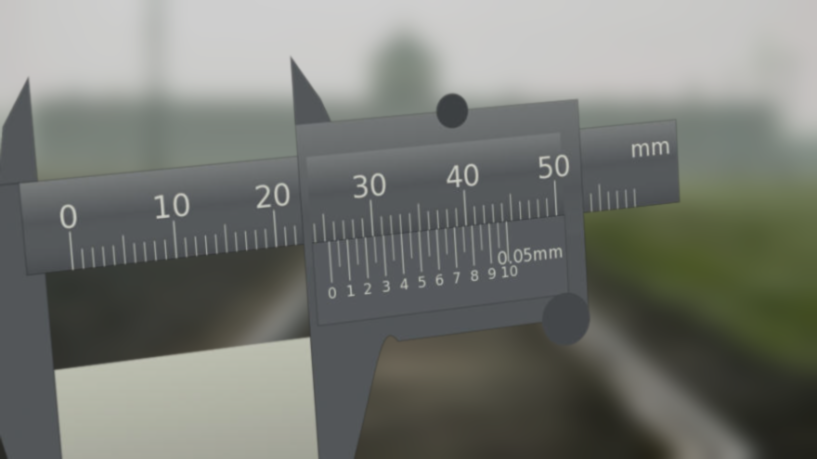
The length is 25.4
